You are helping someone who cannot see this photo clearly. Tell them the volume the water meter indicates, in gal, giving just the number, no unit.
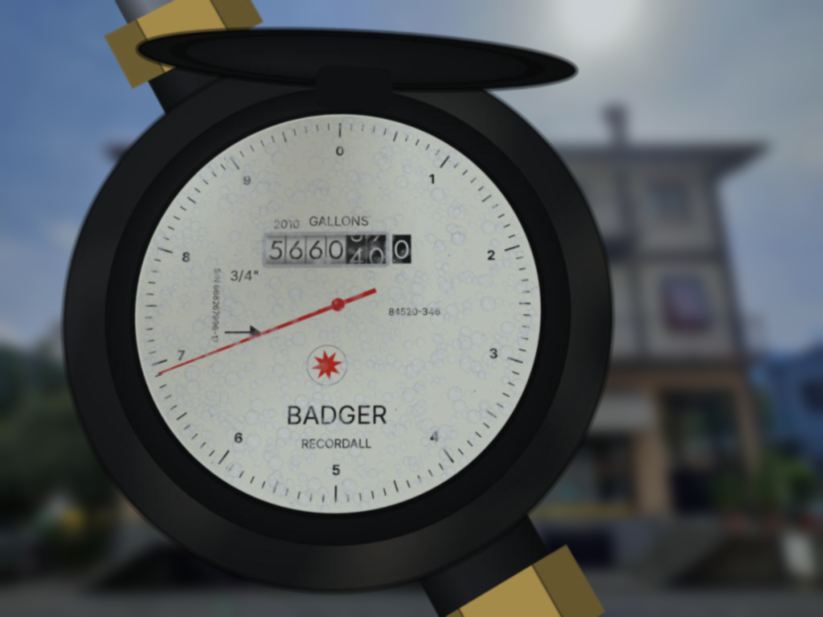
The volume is 5660396.9
